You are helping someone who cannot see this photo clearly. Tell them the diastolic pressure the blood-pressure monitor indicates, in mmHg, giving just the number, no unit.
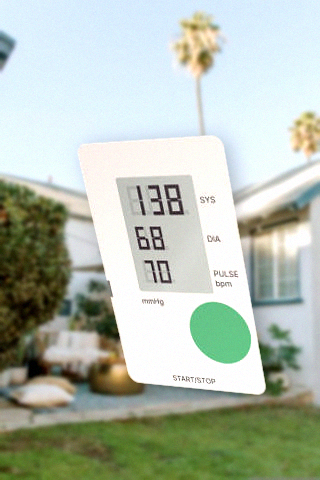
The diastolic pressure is 68
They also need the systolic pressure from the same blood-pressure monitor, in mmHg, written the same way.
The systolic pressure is 138
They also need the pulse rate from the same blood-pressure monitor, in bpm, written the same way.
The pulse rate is 70
